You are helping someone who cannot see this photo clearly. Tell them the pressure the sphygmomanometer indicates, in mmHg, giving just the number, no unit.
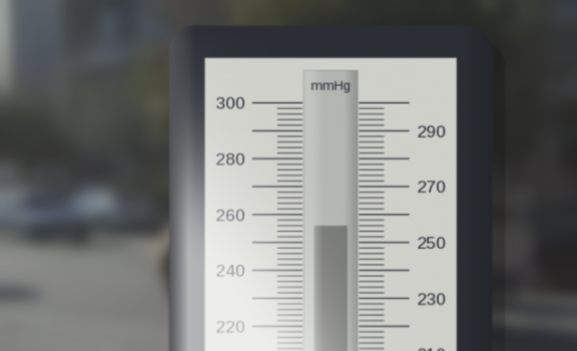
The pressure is 256
